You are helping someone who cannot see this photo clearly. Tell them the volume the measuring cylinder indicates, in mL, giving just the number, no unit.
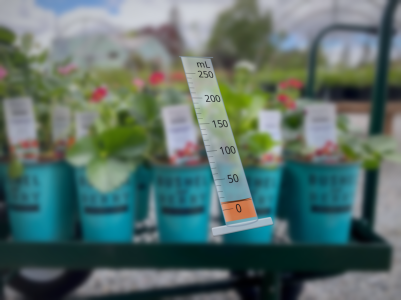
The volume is 10
